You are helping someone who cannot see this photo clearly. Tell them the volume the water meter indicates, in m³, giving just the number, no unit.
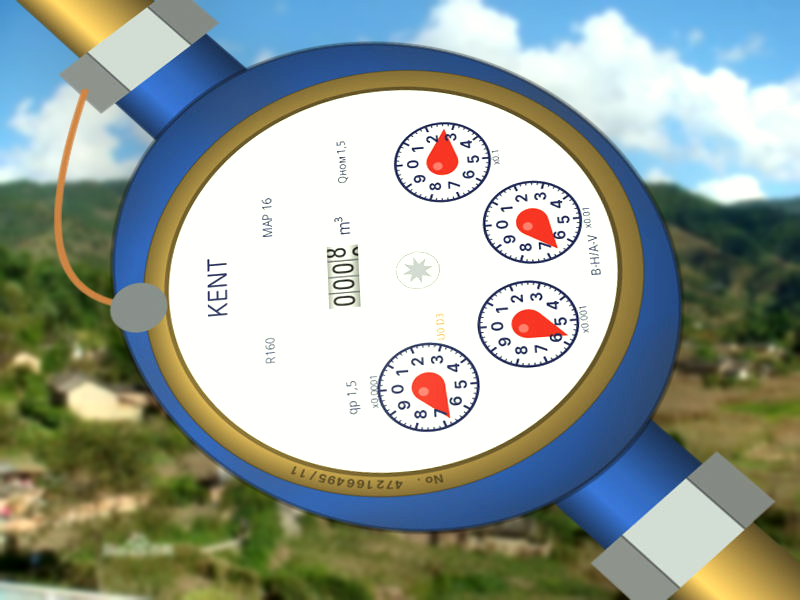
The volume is 8.2656
